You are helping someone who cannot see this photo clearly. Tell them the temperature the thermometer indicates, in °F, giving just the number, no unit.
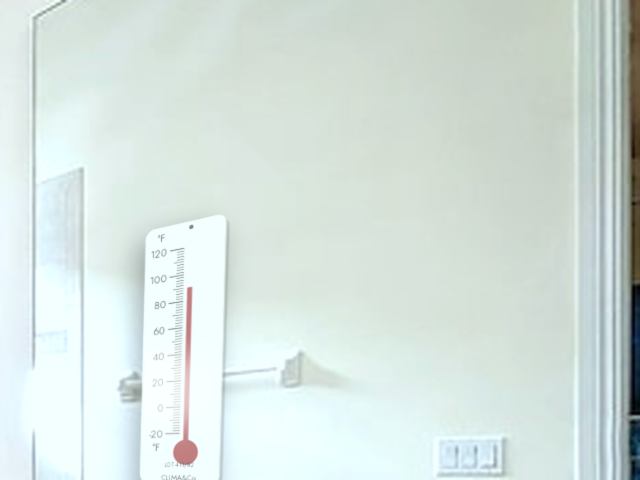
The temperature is 90
